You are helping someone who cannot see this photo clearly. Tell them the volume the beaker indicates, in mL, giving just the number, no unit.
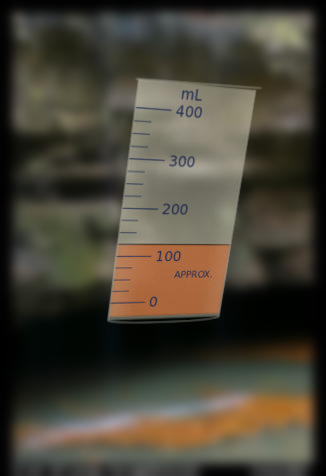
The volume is 125
